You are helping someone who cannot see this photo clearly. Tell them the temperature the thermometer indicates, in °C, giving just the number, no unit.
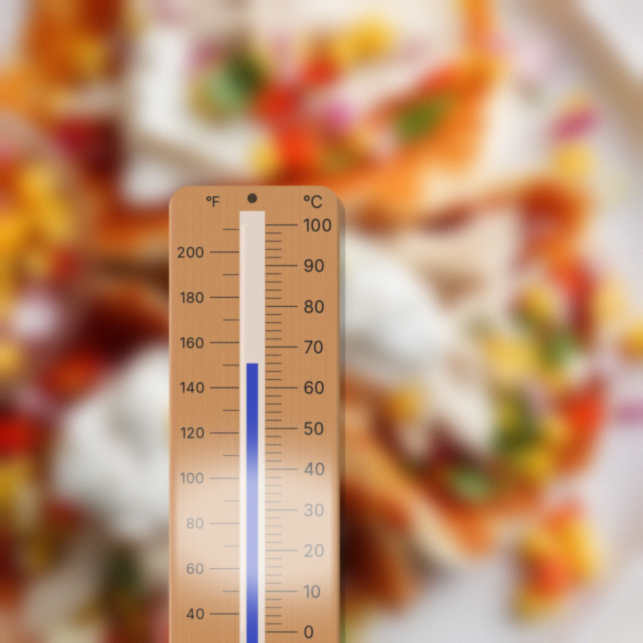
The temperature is 66
